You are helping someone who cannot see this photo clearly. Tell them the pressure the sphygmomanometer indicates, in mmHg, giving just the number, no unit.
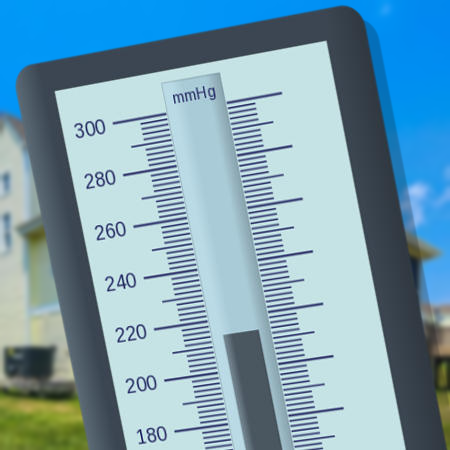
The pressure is 214
